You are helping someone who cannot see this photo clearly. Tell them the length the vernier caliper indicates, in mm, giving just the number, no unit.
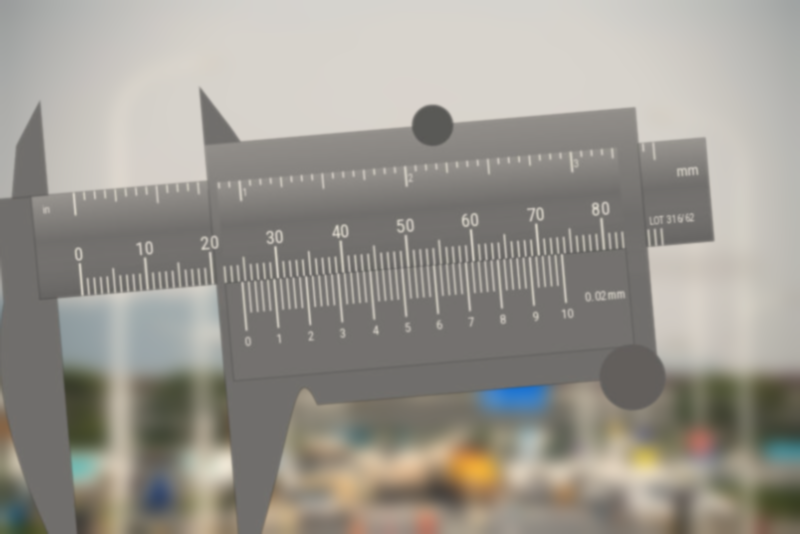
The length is 24.5
